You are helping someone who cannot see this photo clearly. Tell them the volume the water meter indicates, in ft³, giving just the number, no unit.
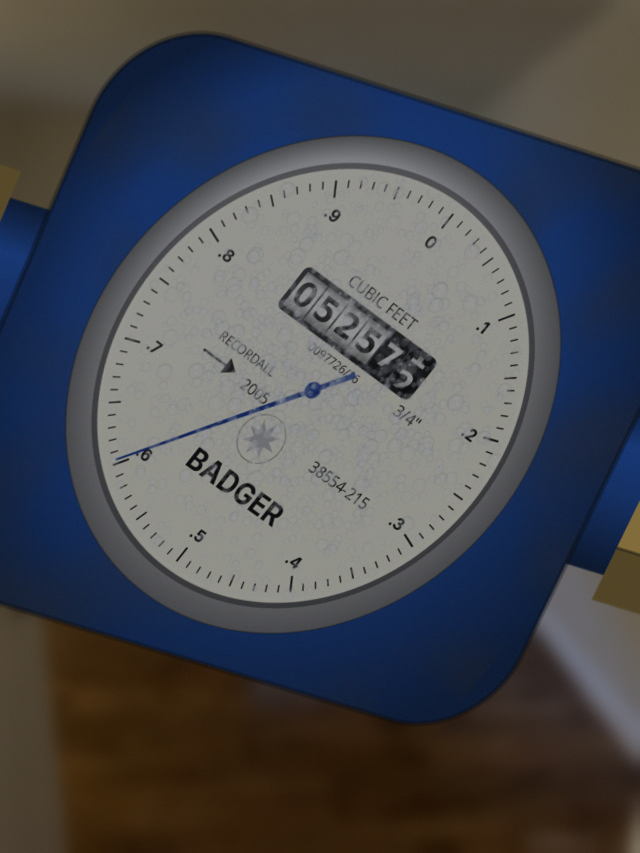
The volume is 52571.60
